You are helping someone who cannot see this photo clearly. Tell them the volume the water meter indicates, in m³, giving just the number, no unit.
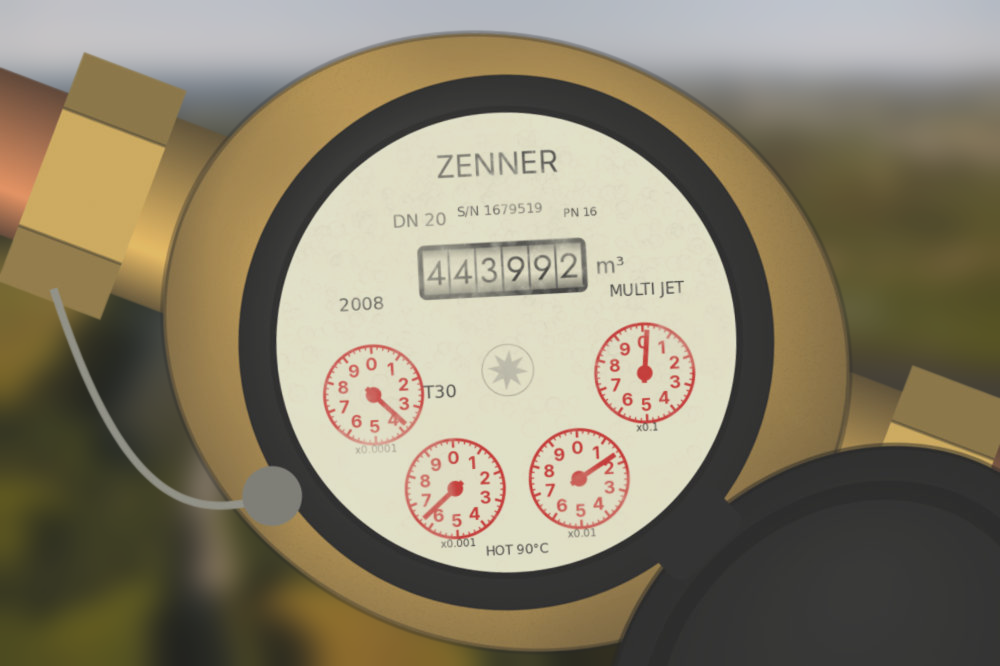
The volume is 443992.0163
